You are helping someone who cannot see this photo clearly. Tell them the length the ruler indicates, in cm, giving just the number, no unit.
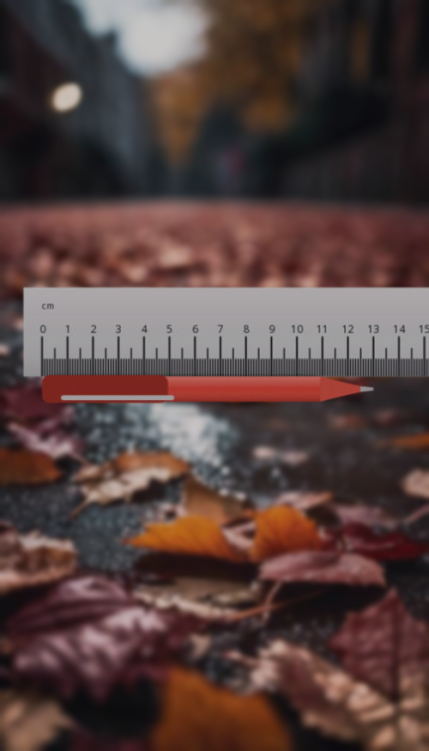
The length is 13
